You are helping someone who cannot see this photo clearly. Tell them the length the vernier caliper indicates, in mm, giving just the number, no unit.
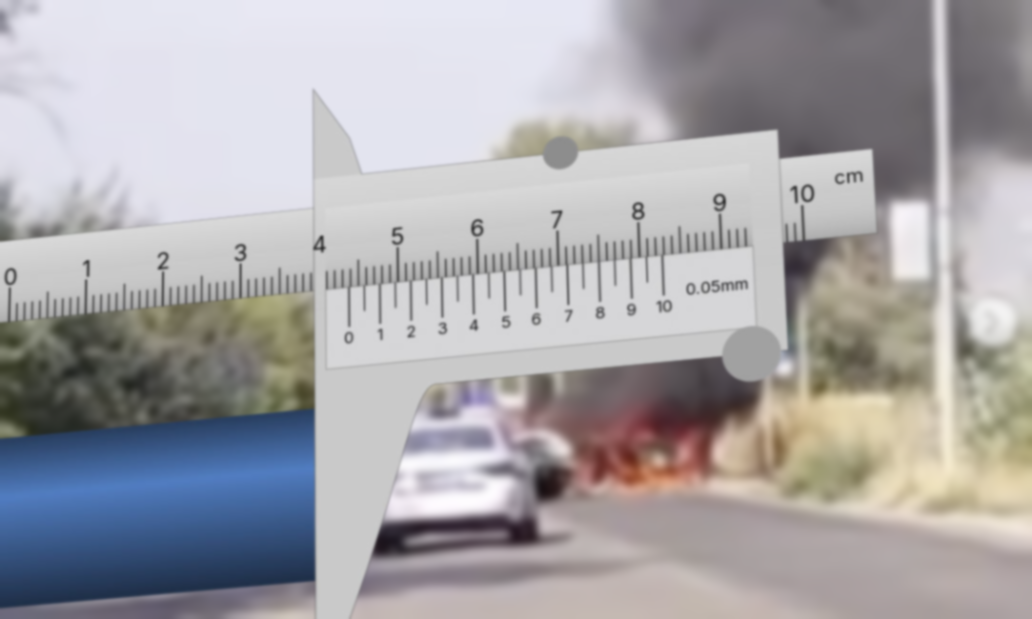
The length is 43.8
